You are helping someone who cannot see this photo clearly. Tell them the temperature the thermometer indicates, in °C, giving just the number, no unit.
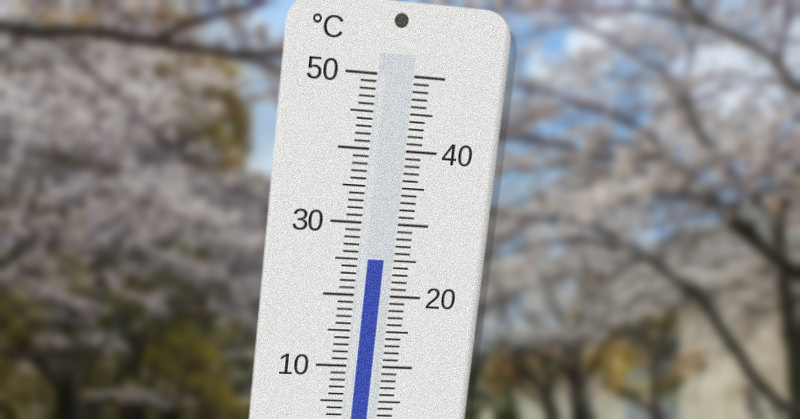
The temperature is 25
